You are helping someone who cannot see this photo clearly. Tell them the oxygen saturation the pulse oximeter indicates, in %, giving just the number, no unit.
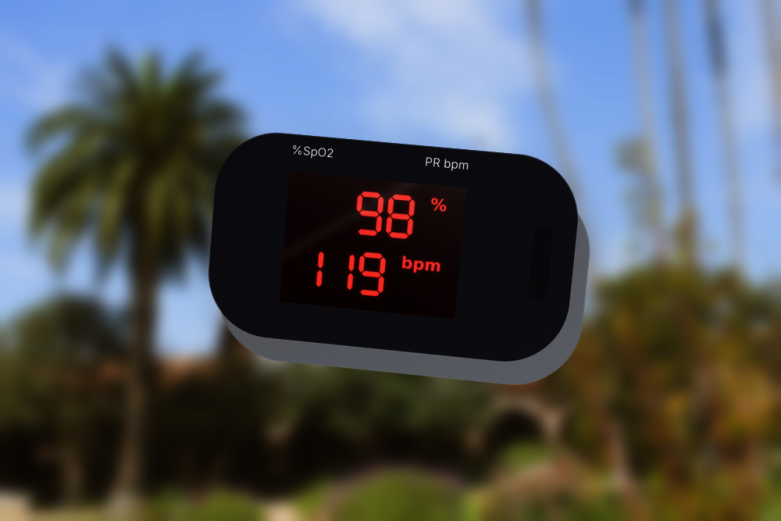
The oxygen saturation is 98
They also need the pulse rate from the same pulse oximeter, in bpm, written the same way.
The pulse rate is 119
